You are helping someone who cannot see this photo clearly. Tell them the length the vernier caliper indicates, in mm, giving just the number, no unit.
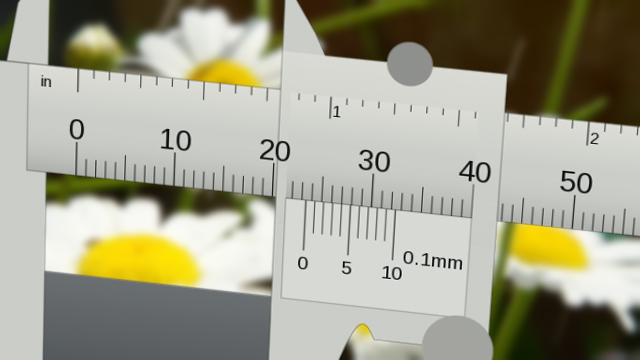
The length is 23.4
